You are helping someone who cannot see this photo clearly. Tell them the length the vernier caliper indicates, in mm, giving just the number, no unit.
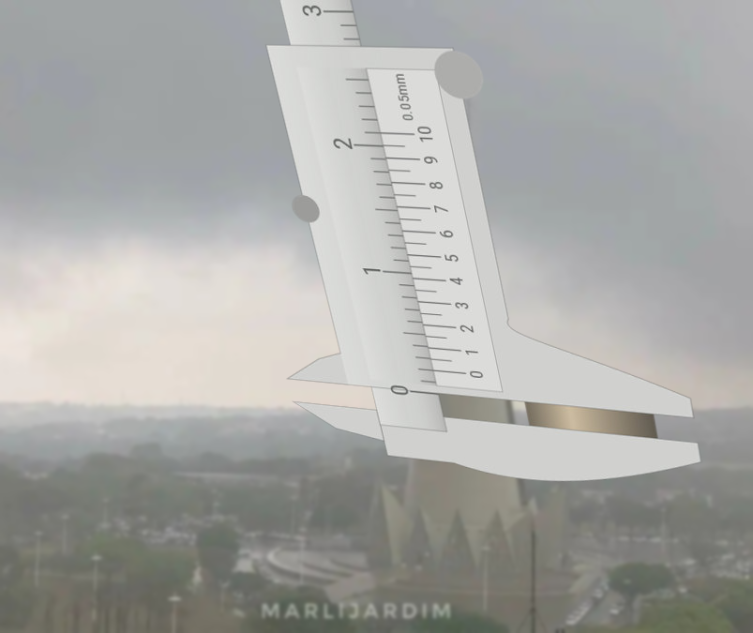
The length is 2.0
